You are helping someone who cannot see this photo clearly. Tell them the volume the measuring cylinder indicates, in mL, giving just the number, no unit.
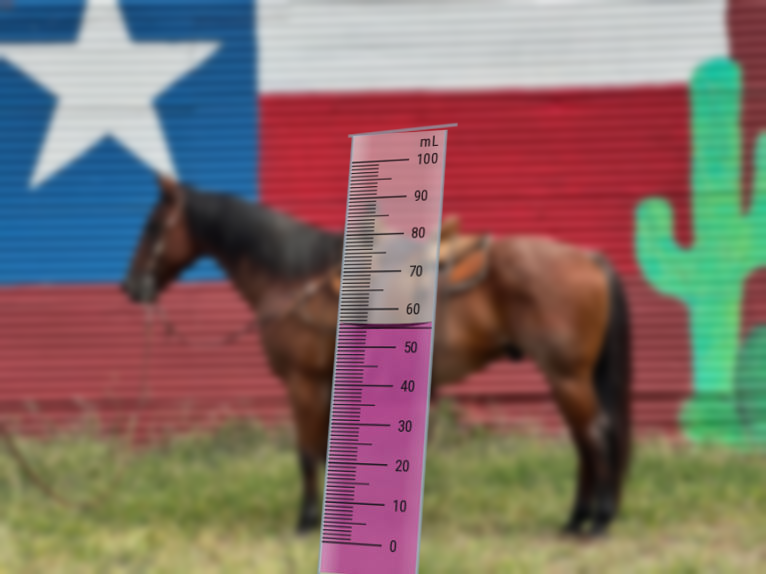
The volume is 55
